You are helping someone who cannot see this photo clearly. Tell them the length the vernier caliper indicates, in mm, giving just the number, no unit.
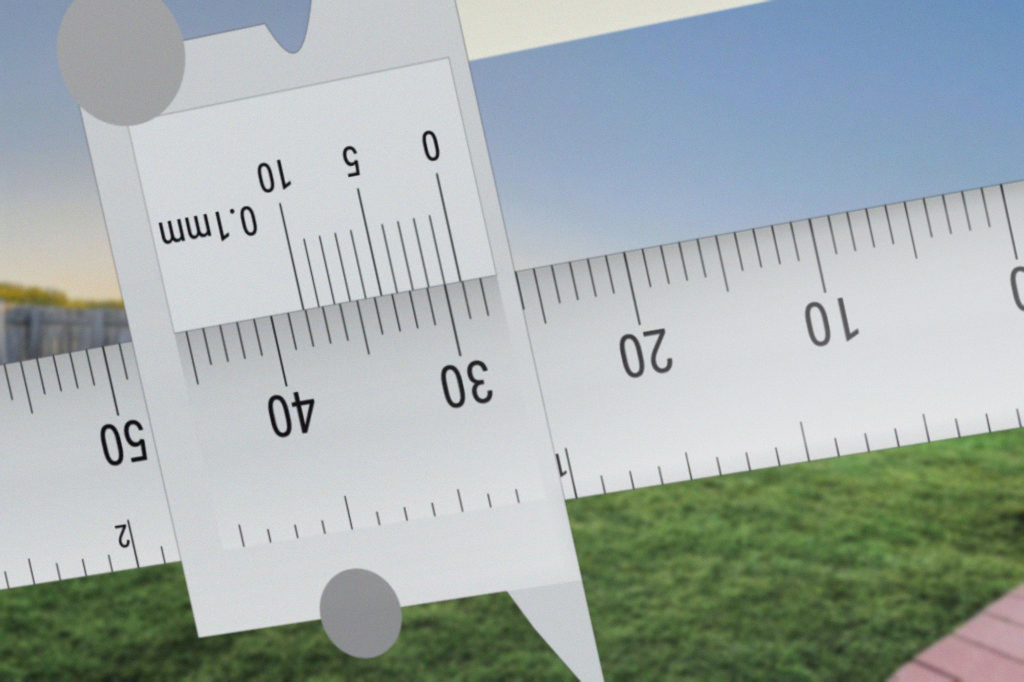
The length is 29.1
